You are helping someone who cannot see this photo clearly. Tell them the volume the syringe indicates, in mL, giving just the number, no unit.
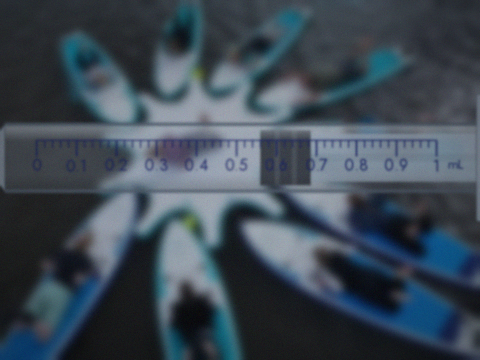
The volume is 0.56
